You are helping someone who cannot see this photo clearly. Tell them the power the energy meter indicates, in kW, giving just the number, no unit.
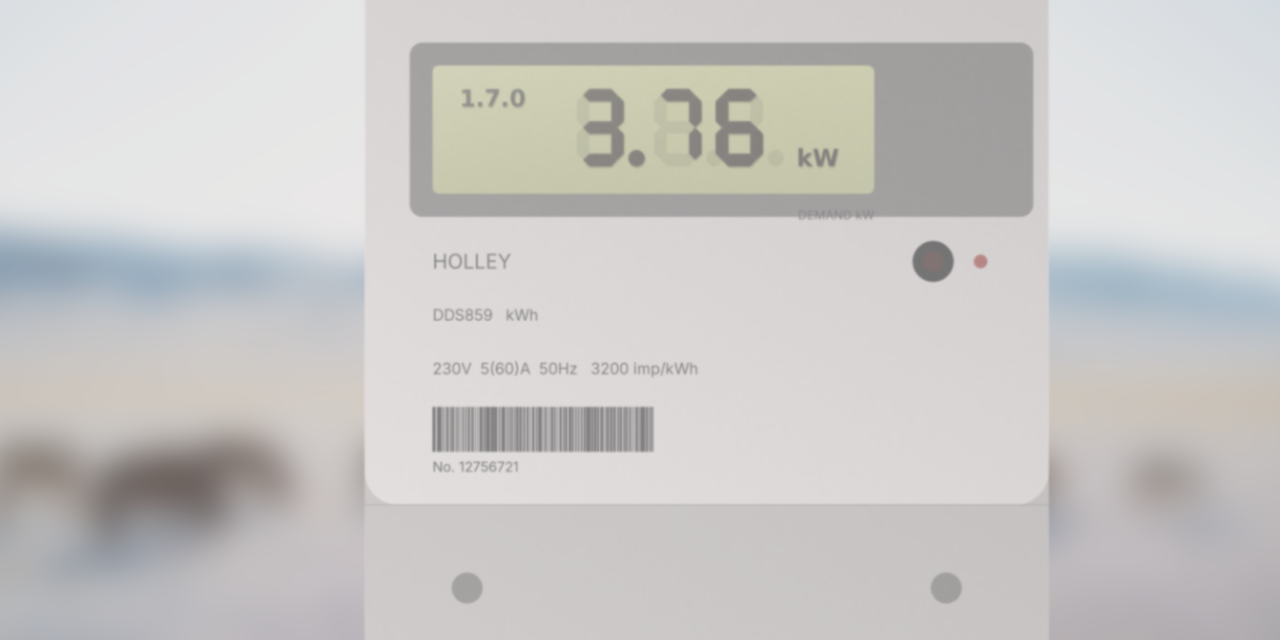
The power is 3.76
